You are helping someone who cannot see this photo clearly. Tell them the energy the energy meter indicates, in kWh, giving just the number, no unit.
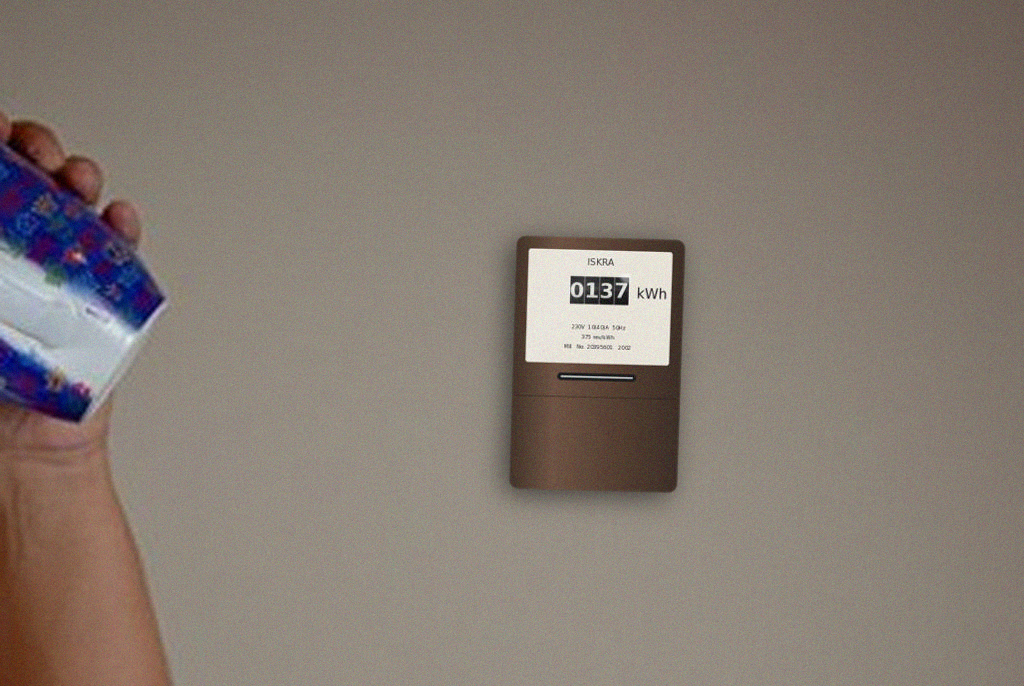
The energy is 137
